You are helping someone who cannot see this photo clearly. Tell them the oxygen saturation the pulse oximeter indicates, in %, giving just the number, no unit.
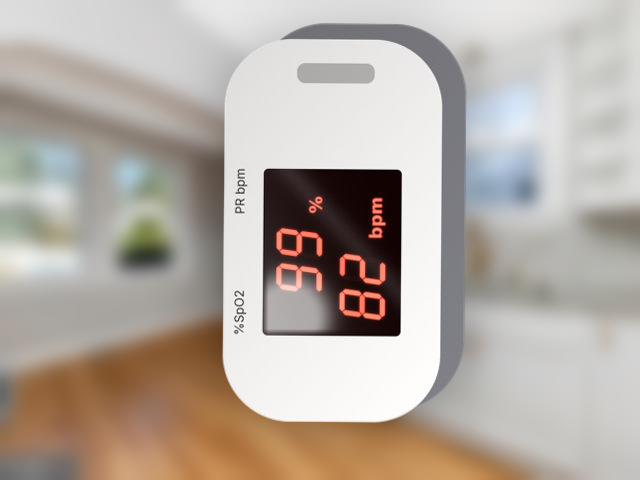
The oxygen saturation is 99
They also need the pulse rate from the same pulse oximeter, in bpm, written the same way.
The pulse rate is 82
